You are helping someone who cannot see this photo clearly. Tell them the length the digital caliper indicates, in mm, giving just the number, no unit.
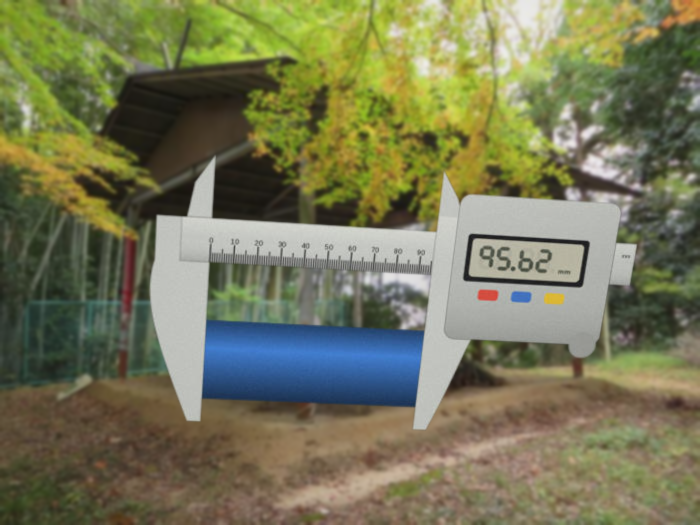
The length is 95.62
